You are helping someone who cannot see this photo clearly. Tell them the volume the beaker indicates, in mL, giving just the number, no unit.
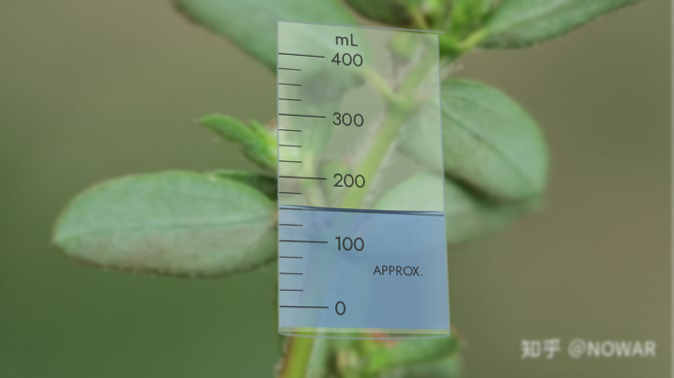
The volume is 150
